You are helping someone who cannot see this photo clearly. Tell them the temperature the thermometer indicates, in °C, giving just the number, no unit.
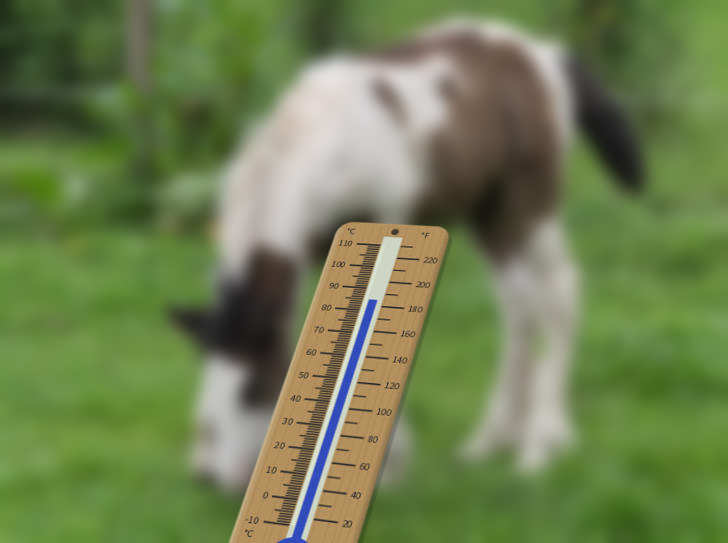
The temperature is 85
